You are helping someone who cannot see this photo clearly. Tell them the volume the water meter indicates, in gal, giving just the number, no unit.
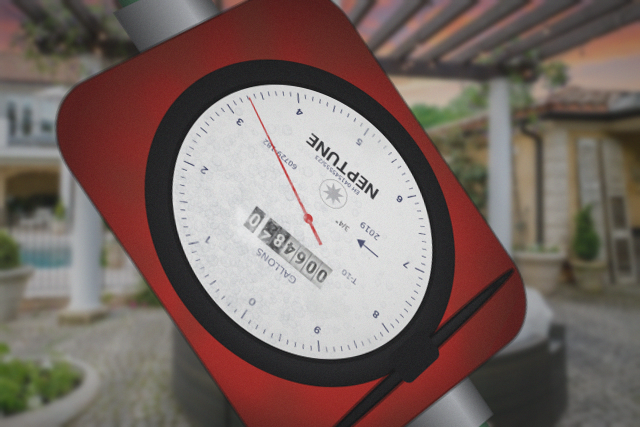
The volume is 64823.3
